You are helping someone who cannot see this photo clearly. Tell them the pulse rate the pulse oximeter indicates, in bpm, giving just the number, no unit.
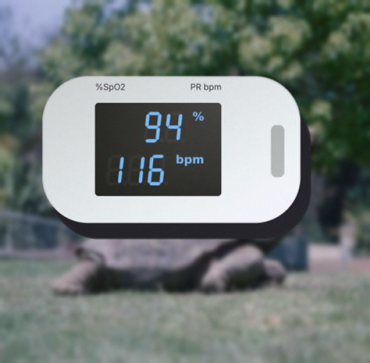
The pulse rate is 116
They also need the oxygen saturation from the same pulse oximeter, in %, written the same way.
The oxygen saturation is 94
